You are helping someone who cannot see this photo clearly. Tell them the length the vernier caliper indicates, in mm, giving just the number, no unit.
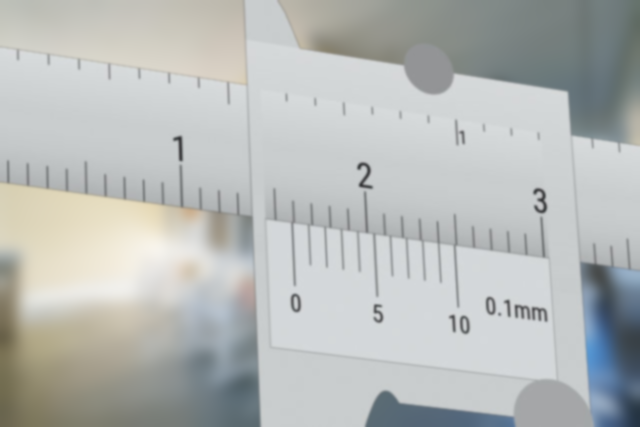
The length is 15.9
